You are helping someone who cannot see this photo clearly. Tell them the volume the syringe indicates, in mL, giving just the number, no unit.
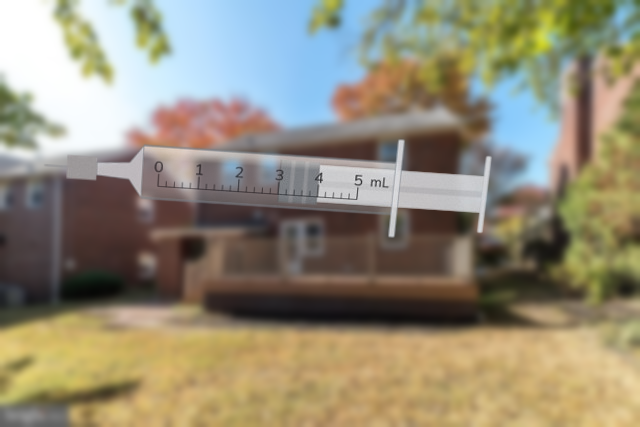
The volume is 3
